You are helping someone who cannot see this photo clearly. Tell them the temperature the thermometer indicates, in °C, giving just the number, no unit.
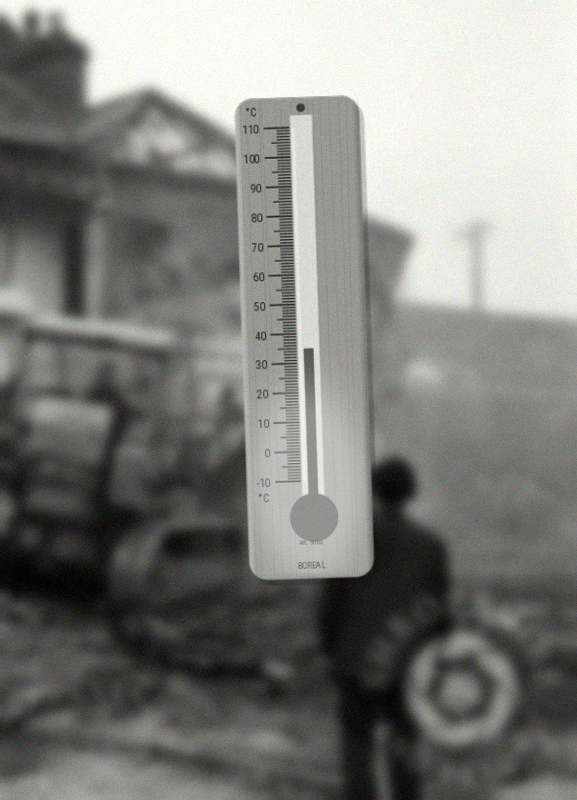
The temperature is 35
